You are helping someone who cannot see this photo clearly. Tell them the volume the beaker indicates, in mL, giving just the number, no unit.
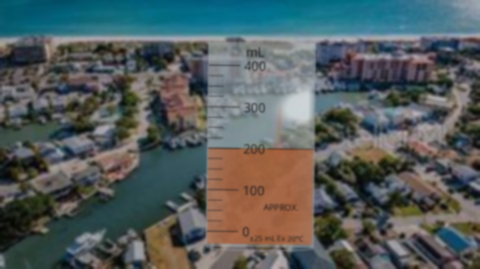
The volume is 200
